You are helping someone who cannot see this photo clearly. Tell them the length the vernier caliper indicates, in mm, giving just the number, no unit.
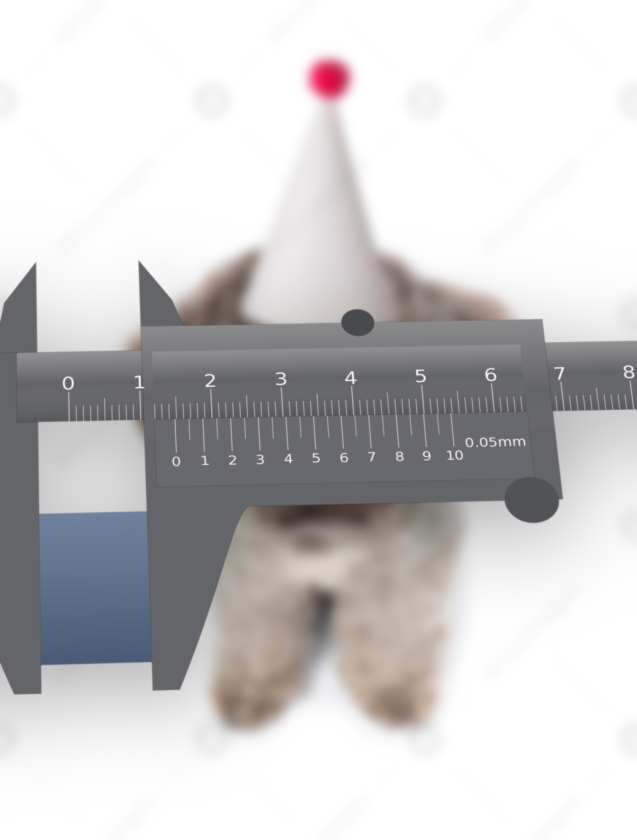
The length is 14.8
